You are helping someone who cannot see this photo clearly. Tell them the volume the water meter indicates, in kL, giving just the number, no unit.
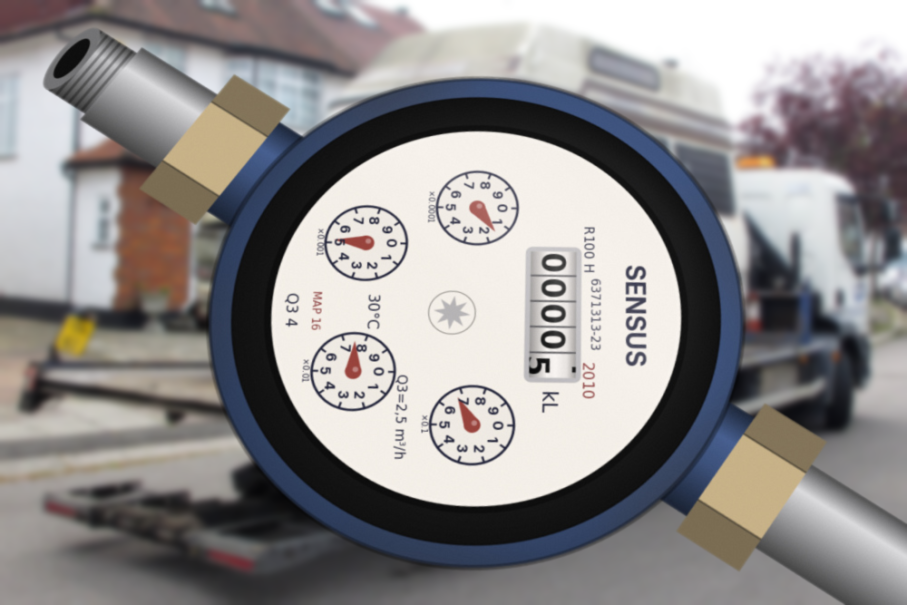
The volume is 4.6751
